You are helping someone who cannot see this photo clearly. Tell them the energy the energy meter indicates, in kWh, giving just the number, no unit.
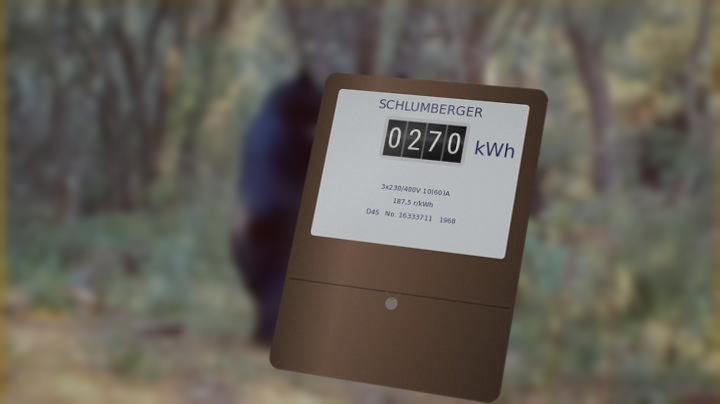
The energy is 270
